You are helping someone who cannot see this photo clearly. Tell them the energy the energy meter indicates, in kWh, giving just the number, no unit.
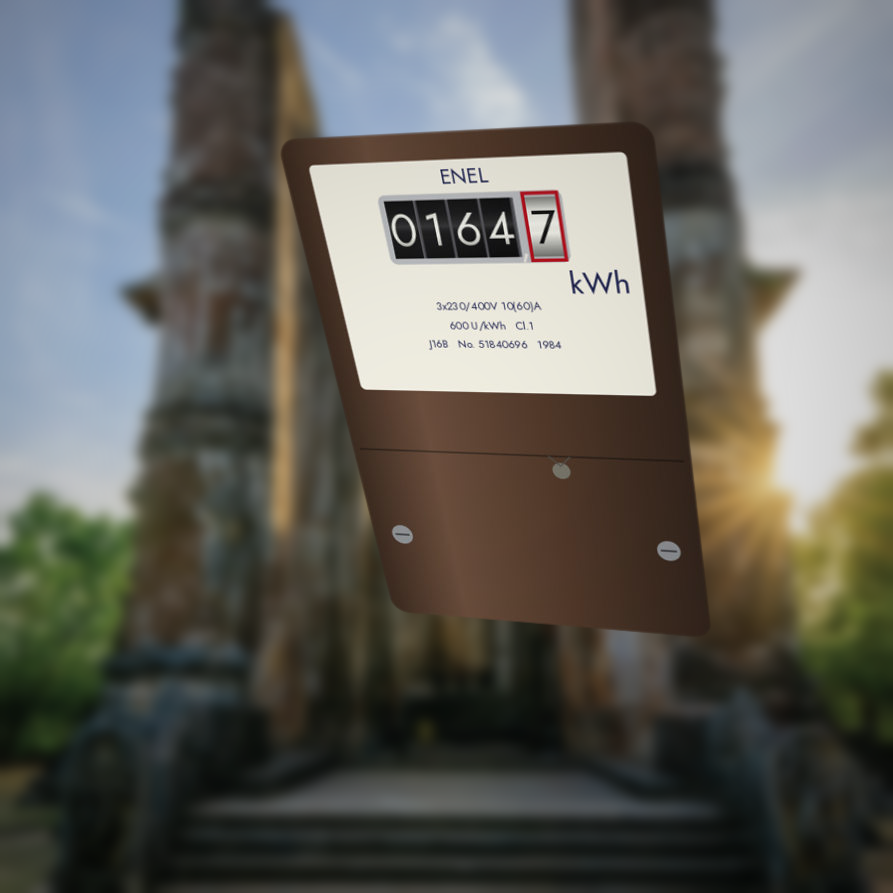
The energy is 164.7
